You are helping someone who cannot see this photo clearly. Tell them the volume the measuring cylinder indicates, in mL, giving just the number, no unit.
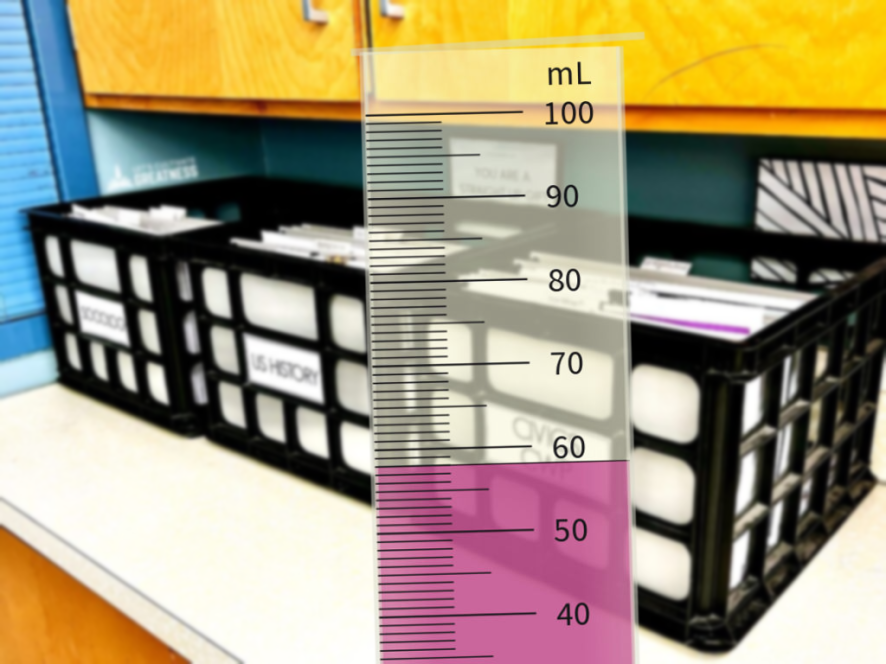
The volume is 58
